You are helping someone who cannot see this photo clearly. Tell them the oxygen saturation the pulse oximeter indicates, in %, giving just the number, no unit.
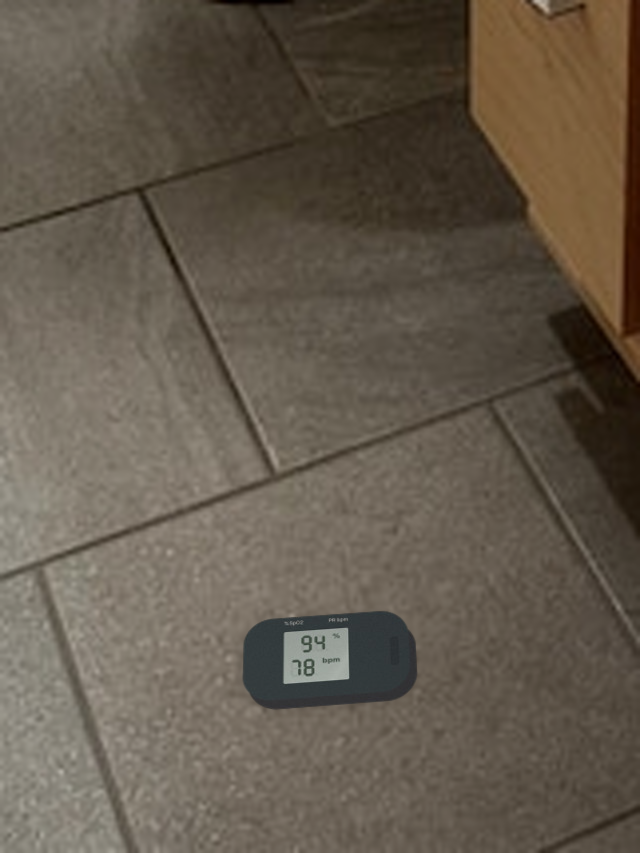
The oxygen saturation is 94
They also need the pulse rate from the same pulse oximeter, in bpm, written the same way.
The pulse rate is 78
